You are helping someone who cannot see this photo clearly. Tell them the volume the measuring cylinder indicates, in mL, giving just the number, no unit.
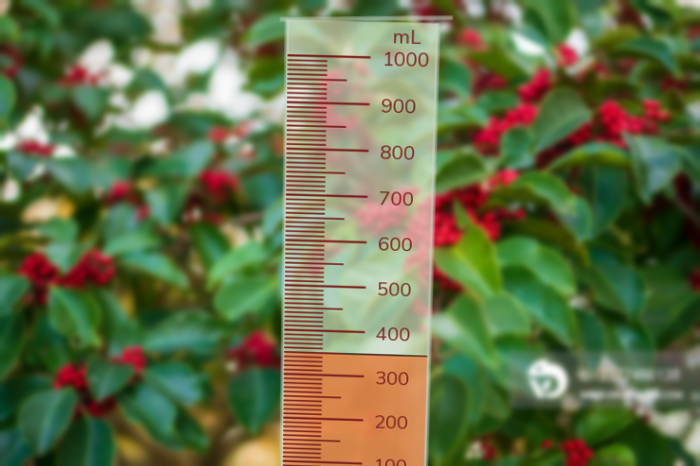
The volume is 350
